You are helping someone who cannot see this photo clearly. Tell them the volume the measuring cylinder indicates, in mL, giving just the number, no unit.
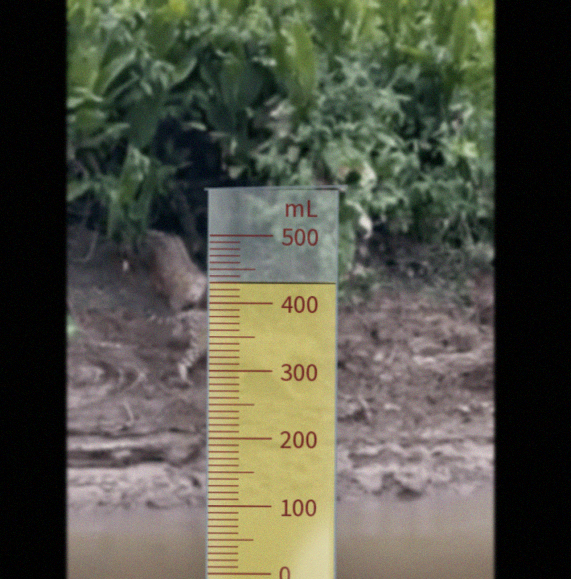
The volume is 430
